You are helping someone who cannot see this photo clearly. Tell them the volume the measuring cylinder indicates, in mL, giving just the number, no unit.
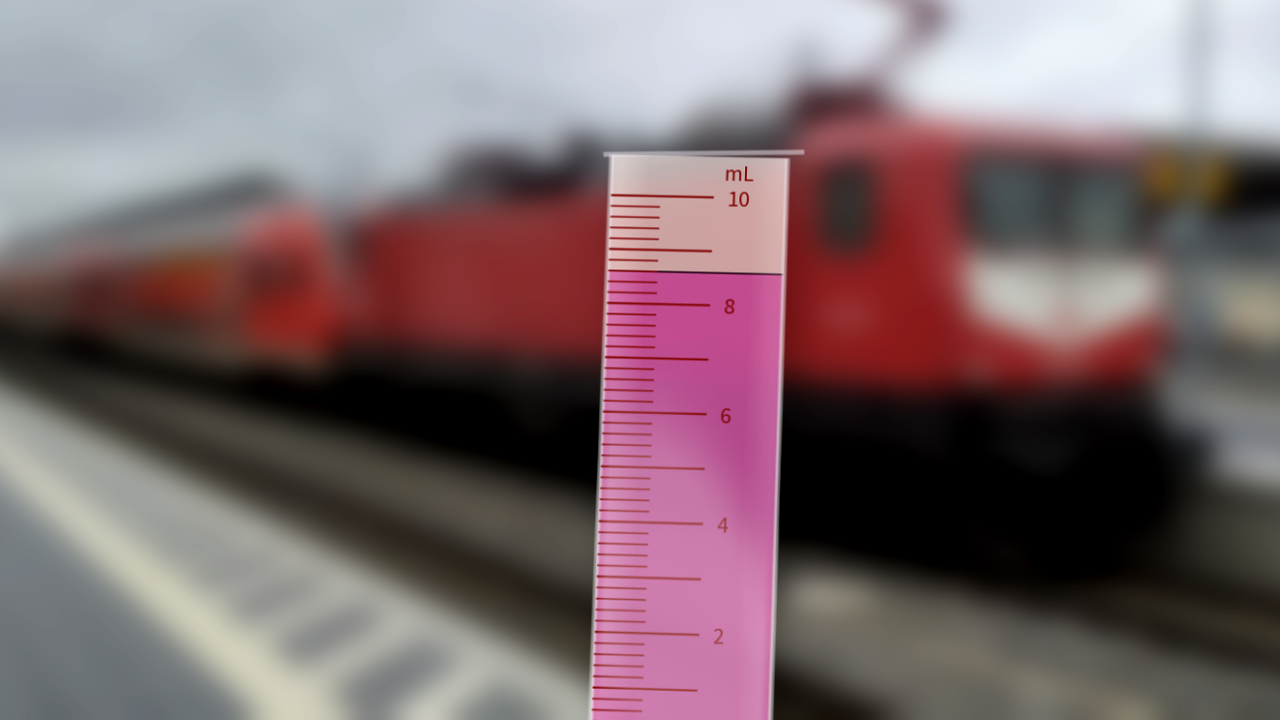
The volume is 8.6
